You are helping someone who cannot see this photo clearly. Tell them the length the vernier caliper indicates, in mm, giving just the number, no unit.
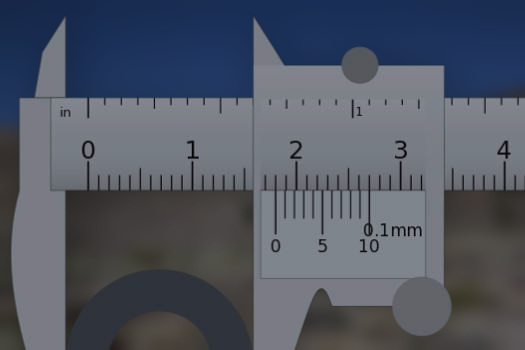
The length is 18.0
